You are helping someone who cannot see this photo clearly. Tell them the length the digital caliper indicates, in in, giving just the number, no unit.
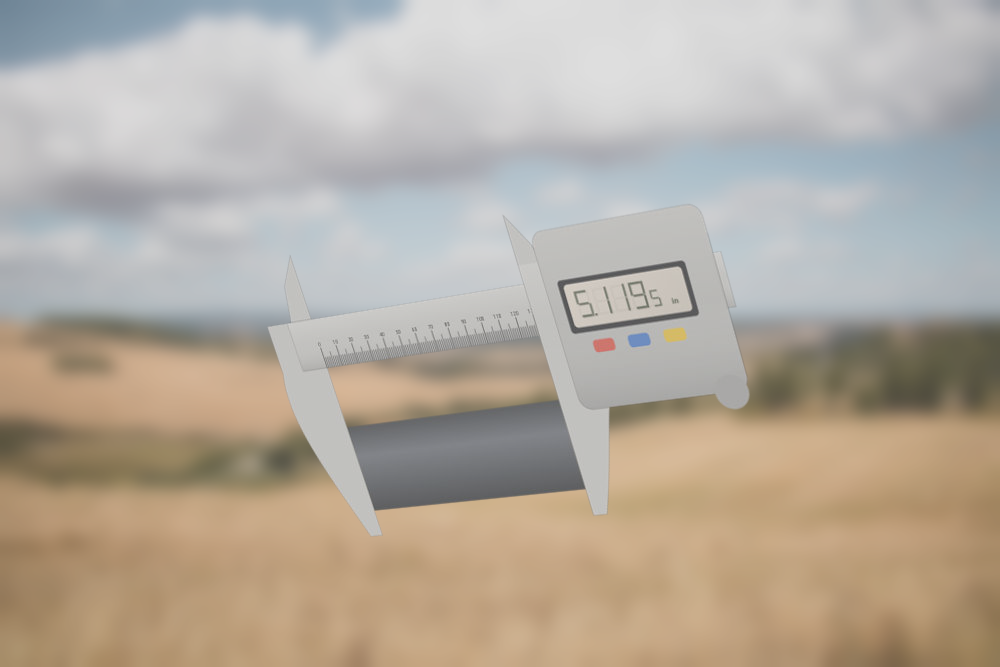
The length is 5.1195
